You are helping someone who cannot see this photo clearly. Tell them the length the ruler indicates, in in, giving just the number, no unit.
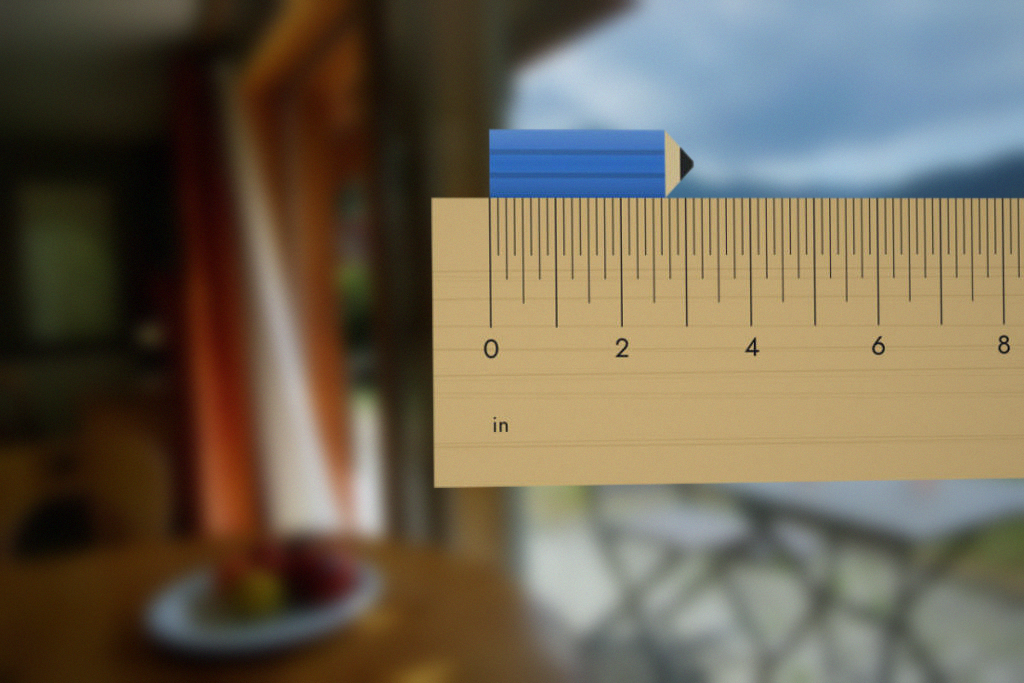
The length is 3.125
